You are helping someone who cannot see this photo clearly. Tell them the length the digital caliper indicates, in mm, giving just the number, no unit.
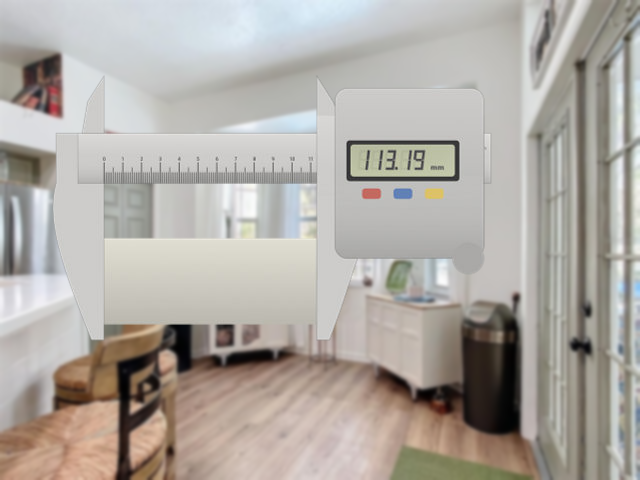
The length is 113.19
